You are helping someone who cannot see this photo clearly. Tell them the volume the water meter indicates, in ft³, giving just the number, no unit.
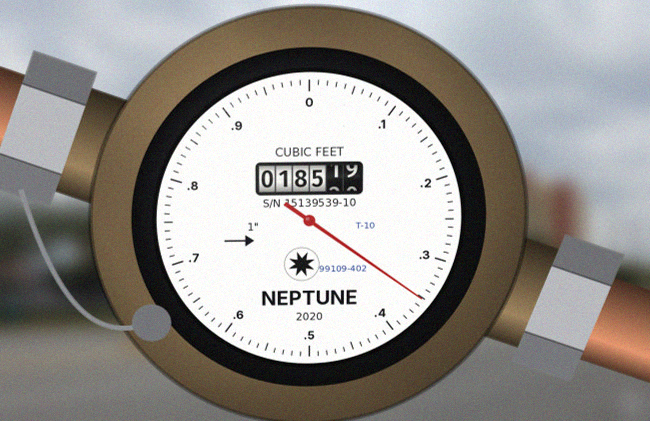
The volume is 18519.35
